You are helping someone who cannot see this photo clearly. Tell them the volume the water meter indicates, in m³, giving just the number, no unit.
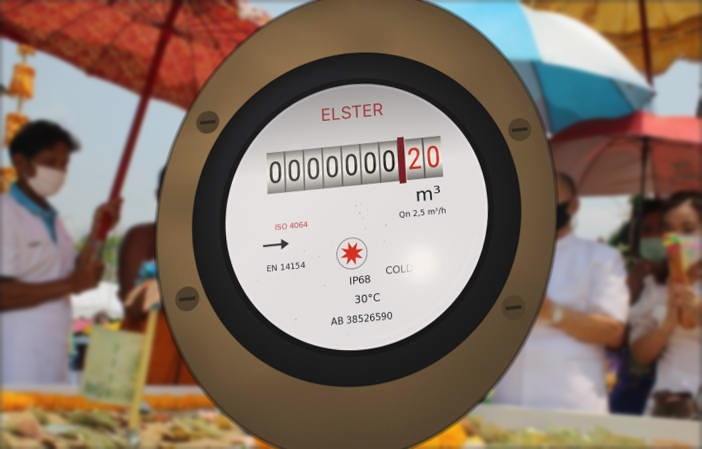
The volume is 0.20
